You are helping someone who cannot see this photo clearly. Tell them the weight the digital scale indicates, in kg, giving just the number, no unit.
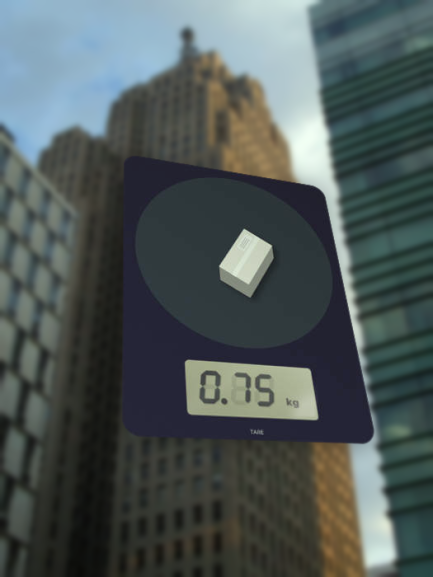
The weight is 0.75
